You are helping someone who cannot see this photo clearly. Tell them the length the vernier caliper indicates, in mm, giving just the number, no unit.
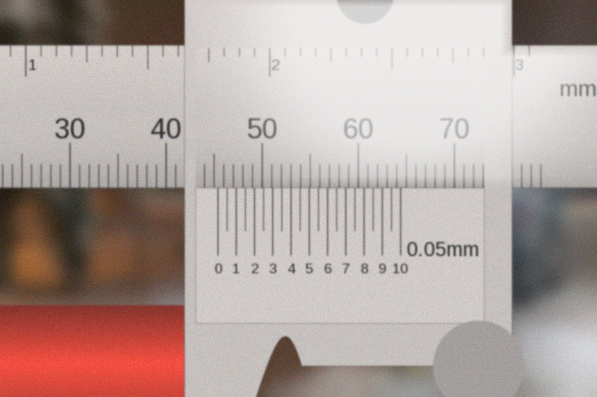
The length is 45.4
